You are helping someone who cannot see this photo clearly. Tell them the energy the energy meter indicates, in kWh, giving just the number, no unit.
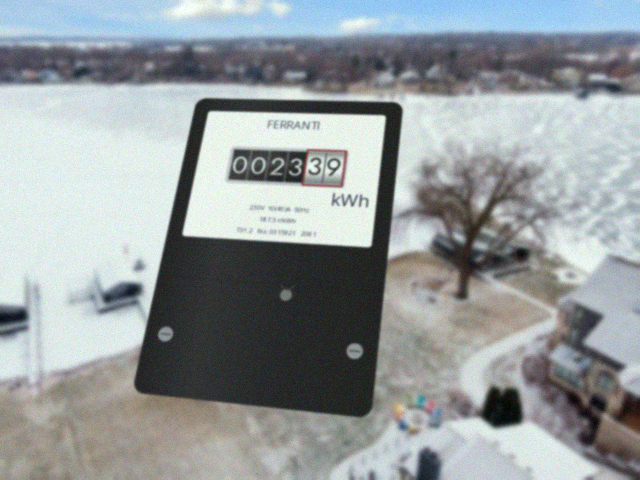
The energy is 23.39
